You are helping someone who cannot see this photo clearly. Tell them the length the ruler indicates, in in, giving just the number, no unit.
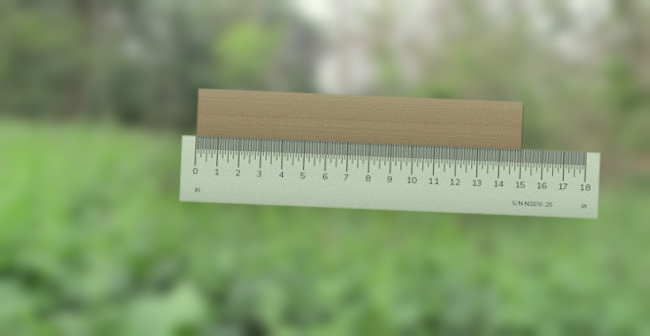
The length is 15
